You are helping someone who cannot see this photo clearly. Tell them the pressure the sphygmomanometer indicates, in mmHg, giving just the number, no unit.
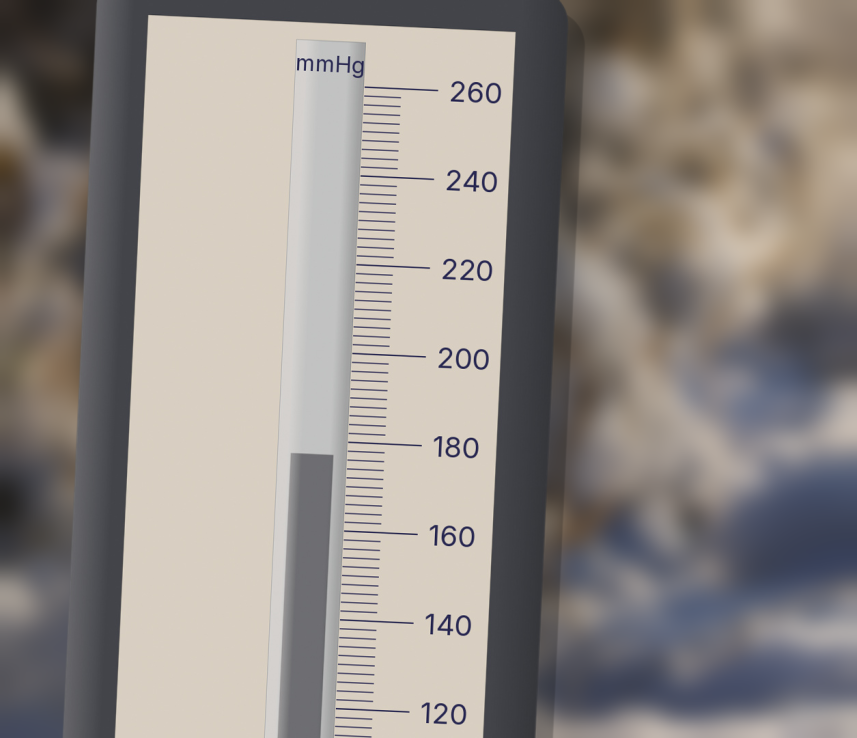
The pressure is 177
